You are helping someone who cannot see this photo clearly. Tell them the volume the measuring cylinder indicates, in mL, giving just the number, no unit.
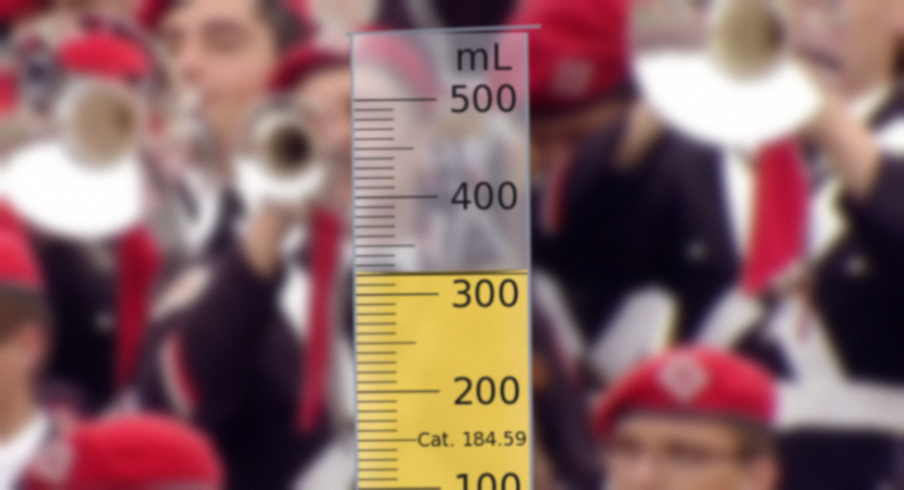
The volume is 320
